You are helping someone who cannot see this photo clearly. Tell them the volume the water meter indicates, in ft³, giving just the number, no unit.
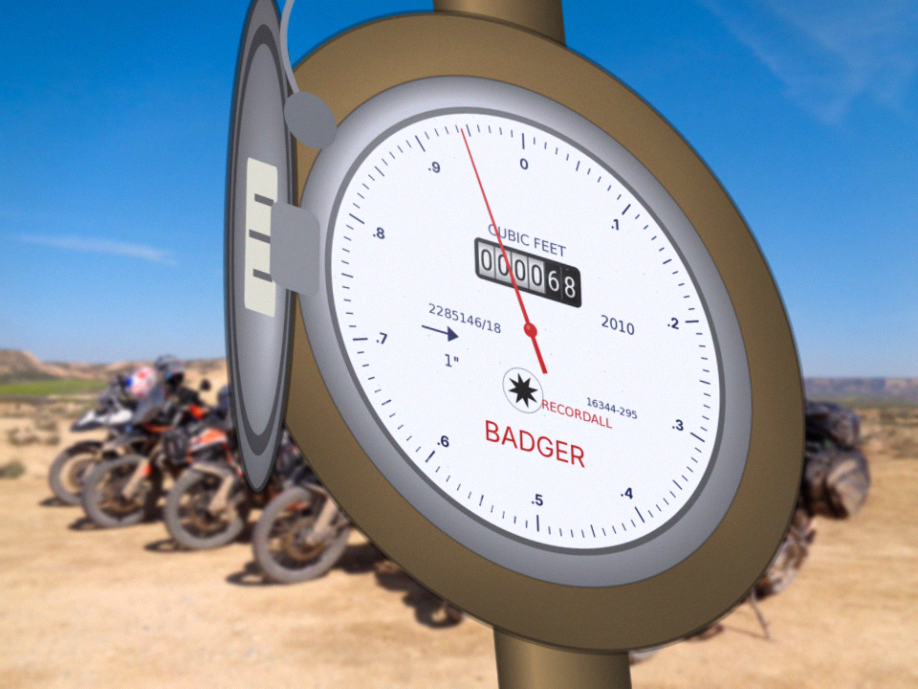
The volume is 67.94
